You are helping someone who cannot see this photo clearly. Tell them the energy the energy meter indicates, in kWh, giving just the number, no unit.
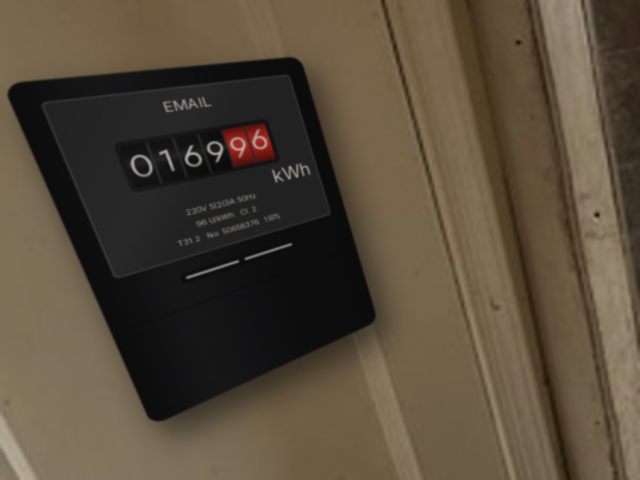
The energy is 169.96
